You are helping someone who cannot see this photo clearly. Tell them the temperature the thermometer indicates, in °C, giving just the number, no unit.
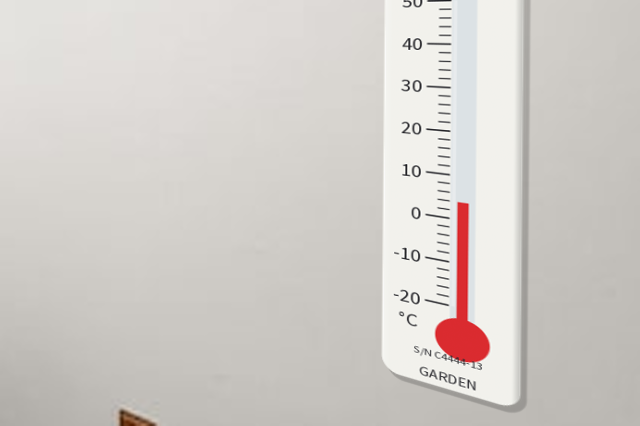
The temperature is 4
